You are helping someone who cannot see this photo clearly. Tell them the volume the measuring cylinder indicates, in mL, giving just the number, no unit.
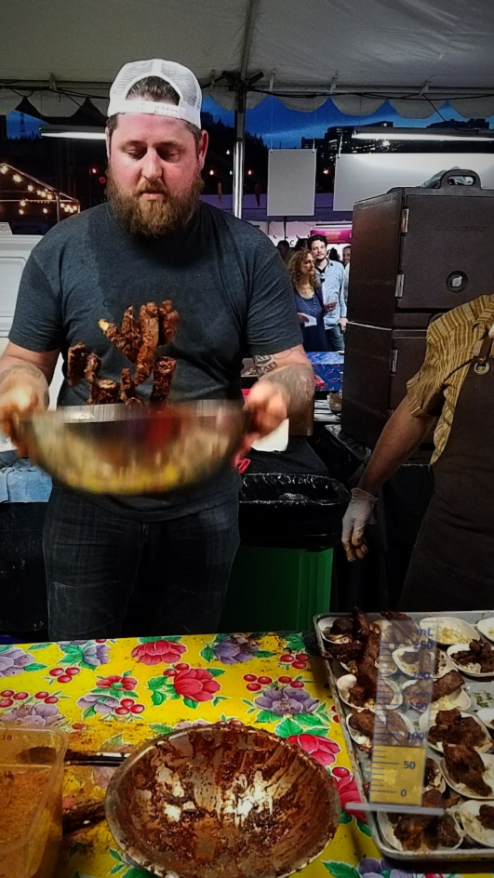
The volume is 80
